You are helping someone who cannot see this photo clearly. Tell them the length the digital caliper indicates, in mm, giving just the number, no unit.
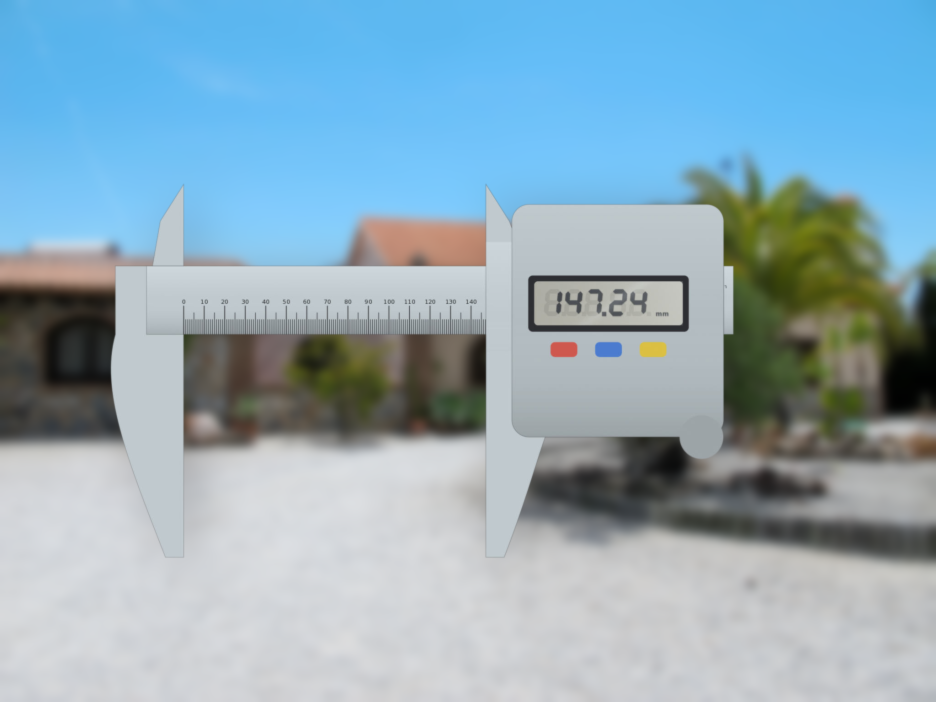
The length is 147.24
